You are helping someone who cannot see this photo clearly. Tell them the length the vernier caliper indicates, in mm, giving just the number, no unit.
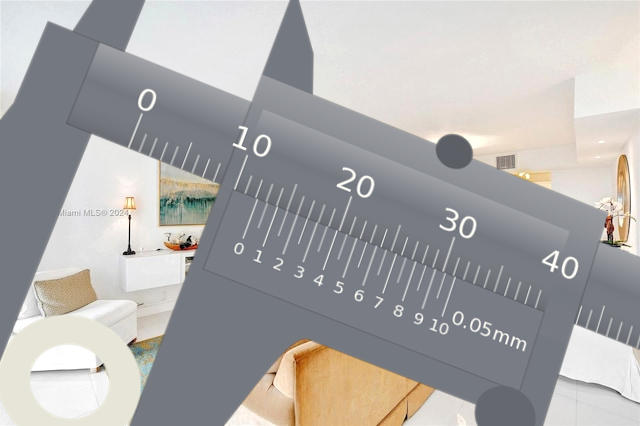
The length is 12.2
